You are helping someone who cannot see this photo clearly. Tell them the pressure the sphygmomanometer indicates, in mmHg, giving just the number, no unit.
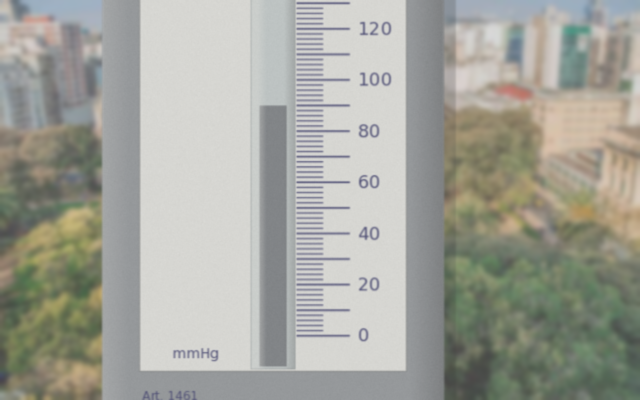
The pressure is 90
